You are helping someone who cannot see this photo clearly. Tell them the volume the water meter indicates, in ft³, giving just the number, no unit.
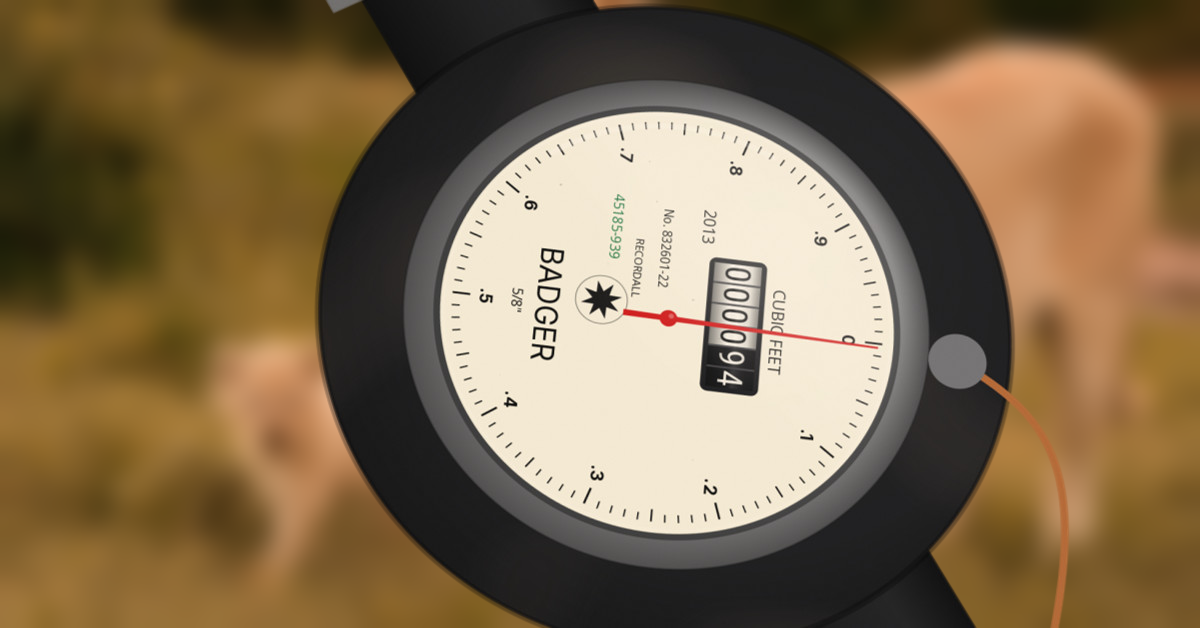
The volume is 94.00
